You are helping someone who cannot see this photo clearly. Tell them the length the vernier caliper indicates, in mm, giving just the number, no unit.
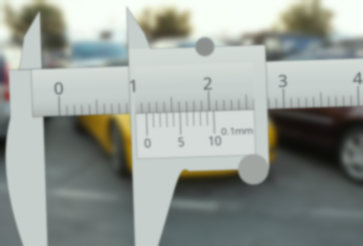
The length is 11.6
